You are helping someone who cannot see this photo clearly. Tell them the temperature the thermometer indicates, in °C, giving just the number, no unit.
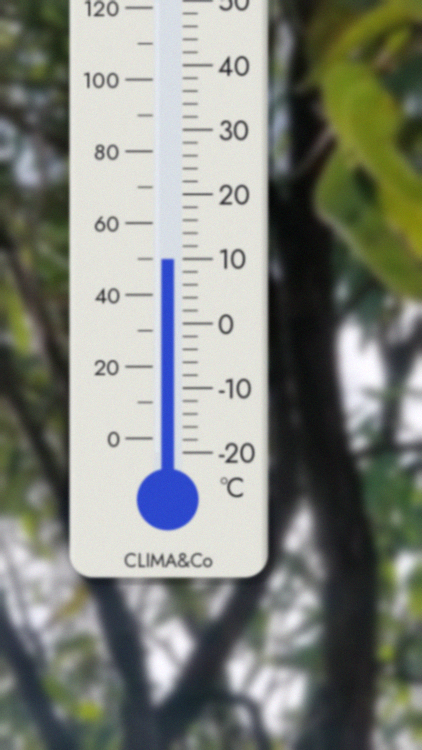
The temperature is 10
